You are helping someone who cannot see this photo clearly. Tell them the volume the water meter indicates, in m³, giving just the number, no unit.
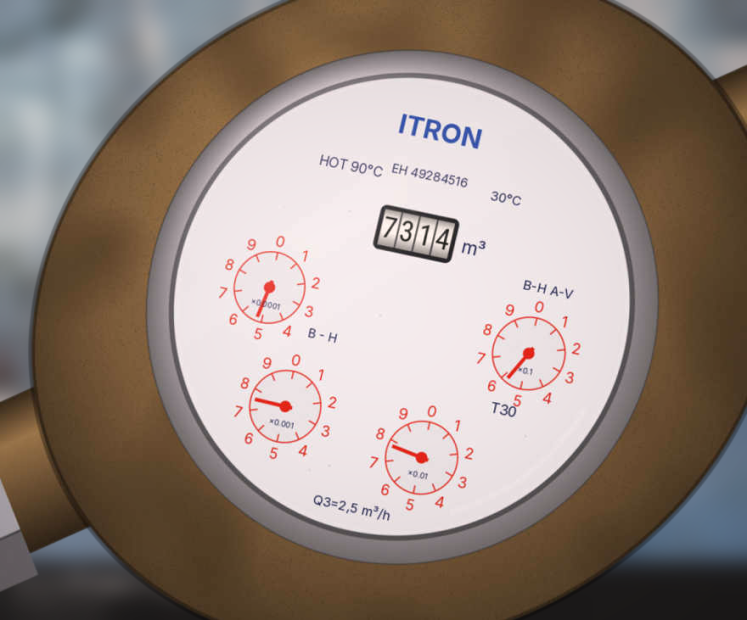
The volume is 7314.5775
